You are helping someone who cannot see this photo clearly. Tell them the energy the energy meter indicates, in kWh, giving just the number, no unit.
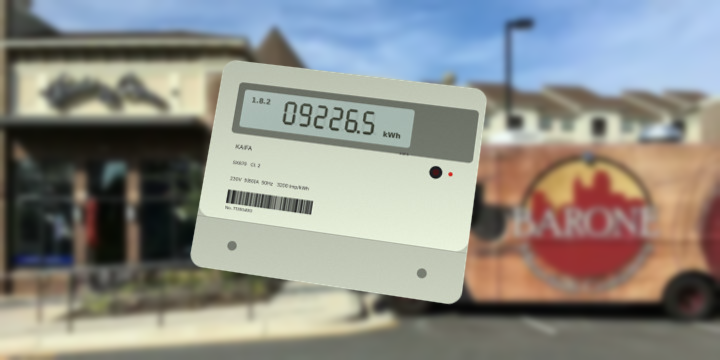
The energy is 9226.5
